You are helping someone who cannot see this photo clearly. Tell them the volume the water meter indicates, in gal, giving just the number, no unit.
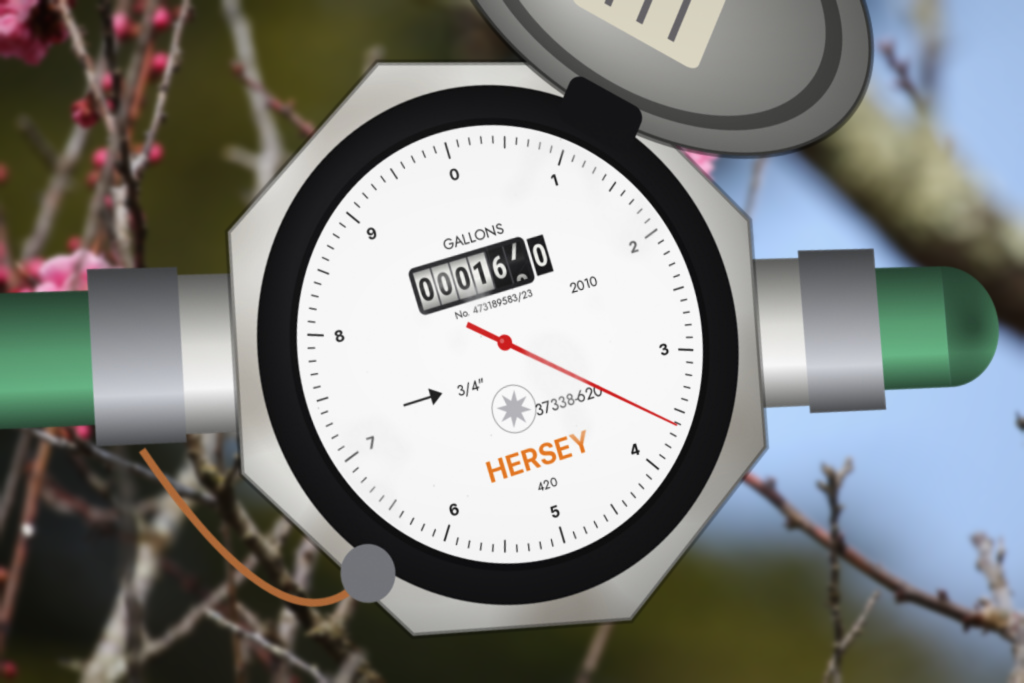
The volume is 1673.6
